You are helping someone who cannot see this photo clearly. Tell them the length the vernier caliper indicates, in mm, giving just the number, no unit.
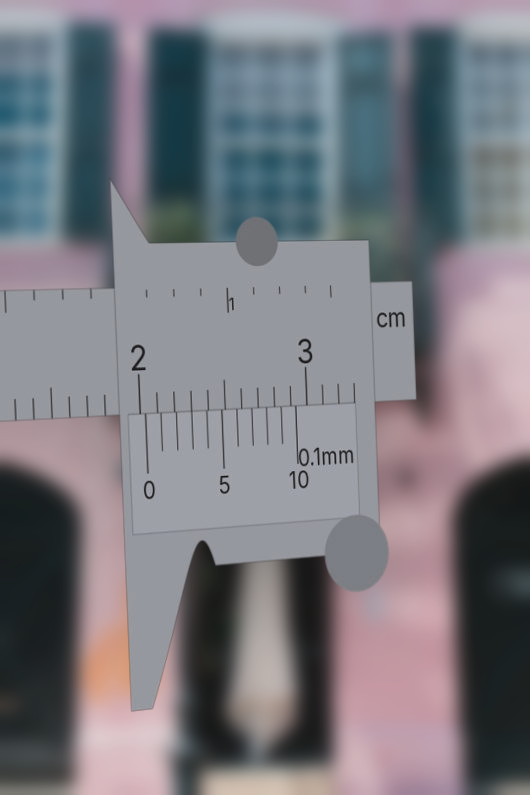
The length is 20.3
